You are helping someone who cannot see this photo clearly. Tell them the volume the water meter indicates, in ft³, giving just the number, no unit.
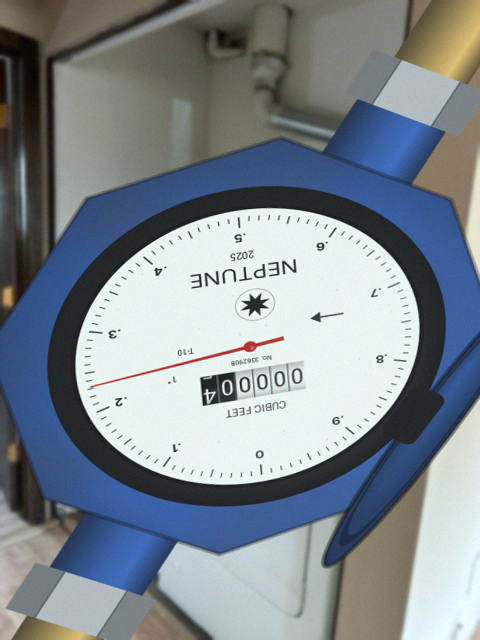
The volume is 4.23
